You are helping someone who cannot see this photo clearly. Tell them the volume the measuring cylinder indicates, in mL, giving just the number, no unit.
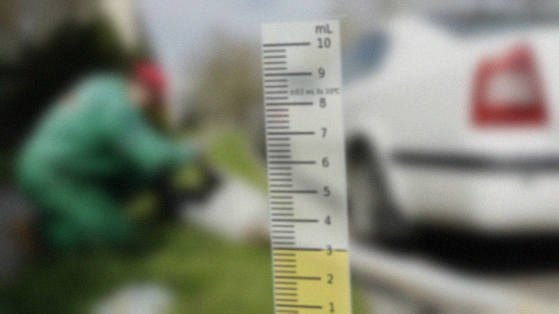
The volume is 3
